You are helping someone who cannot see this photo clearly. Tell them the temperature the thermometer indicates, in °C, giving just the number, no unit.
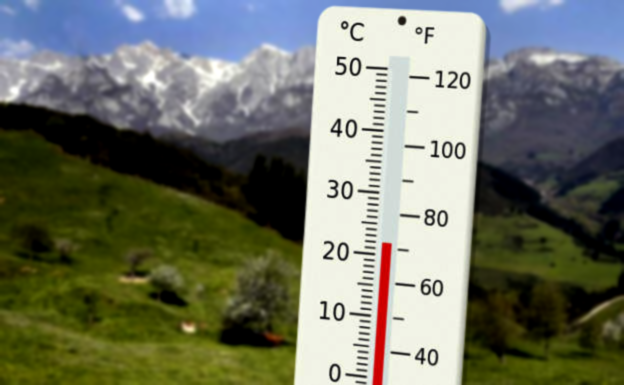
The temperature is 22
